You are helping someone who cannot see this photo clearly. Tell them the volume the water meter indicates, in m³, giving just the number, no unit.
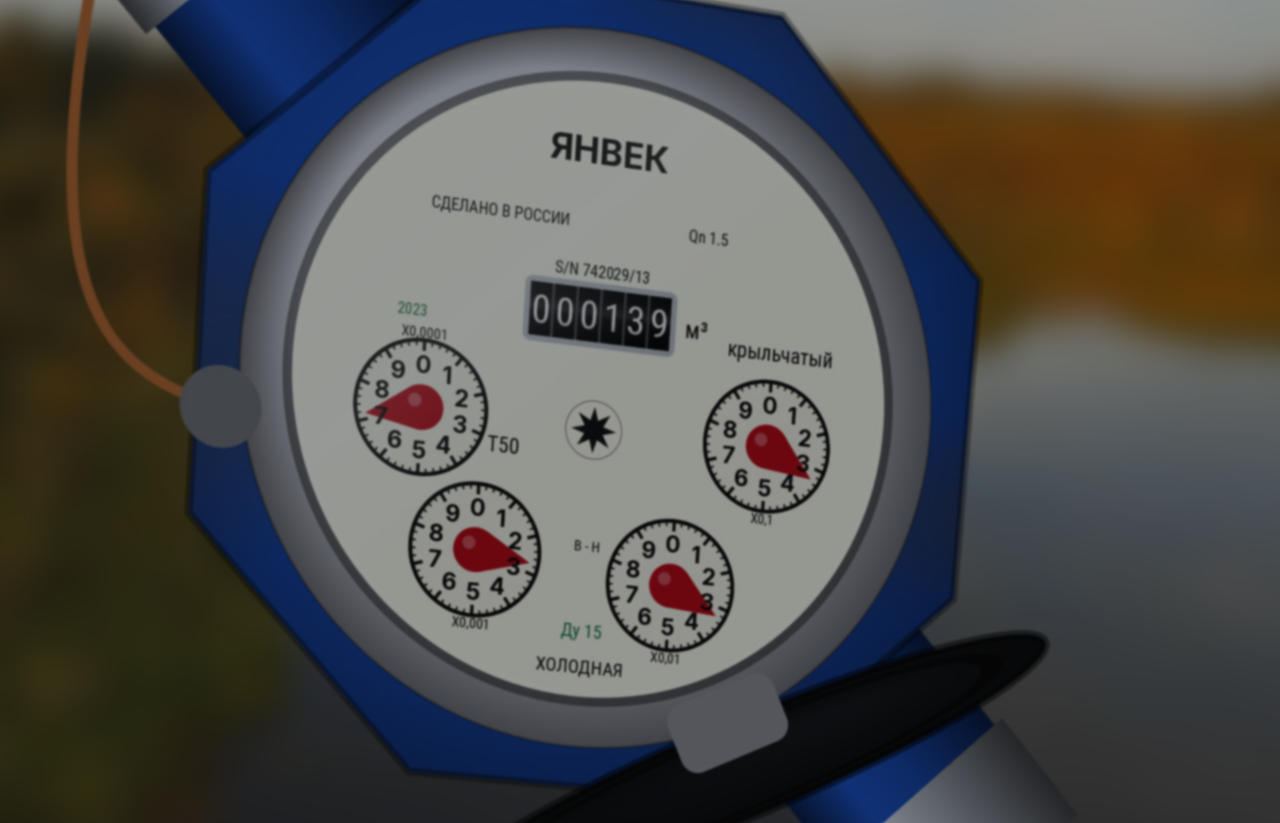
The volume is 139.3327
